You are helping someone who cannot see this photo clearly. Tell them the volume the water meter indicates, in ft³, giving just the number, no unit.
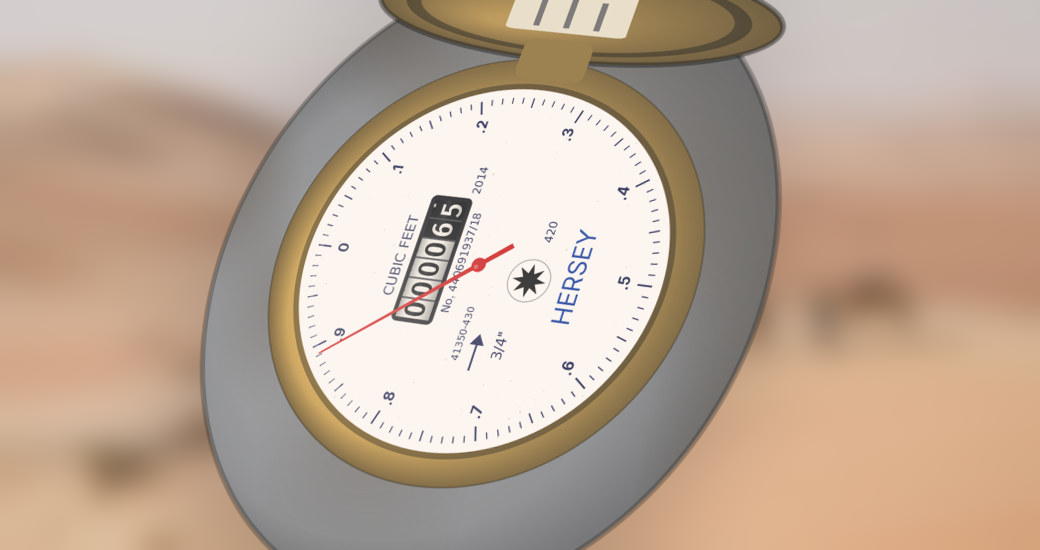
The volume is 64.89
